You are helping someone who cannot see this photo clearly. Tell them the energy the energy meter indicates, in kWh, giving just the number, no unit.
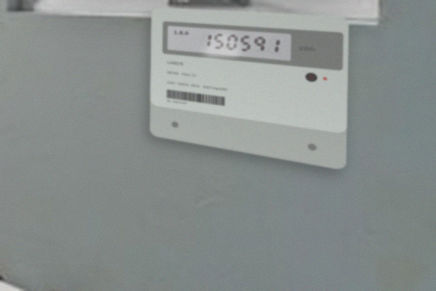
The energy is 150591
